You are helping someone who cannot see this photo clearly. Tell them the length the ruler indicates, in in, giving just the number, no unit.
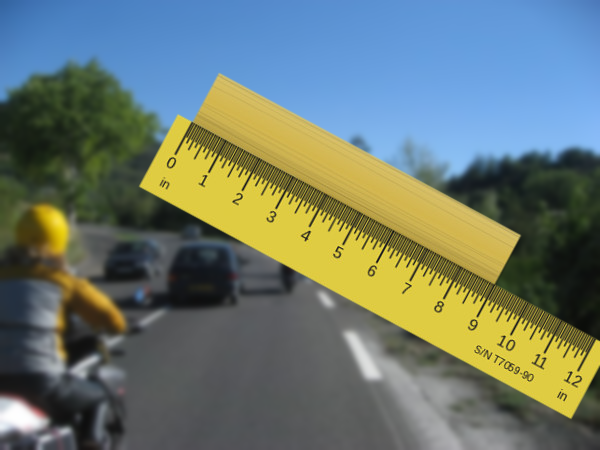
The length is 9
